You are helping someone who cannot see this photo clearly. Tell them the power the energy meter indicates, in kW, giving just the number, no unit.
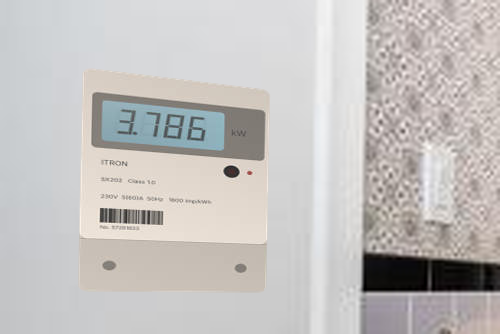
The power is 3.786
